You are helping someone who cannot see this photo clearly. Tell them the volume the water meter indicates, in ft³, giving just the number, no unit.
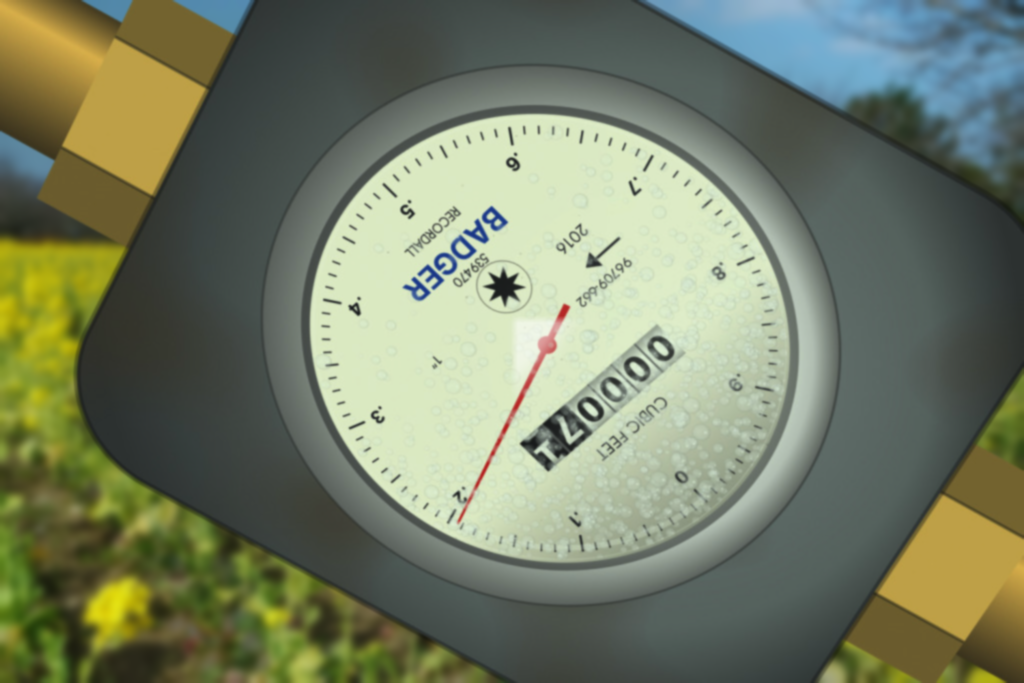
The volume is 71.19
